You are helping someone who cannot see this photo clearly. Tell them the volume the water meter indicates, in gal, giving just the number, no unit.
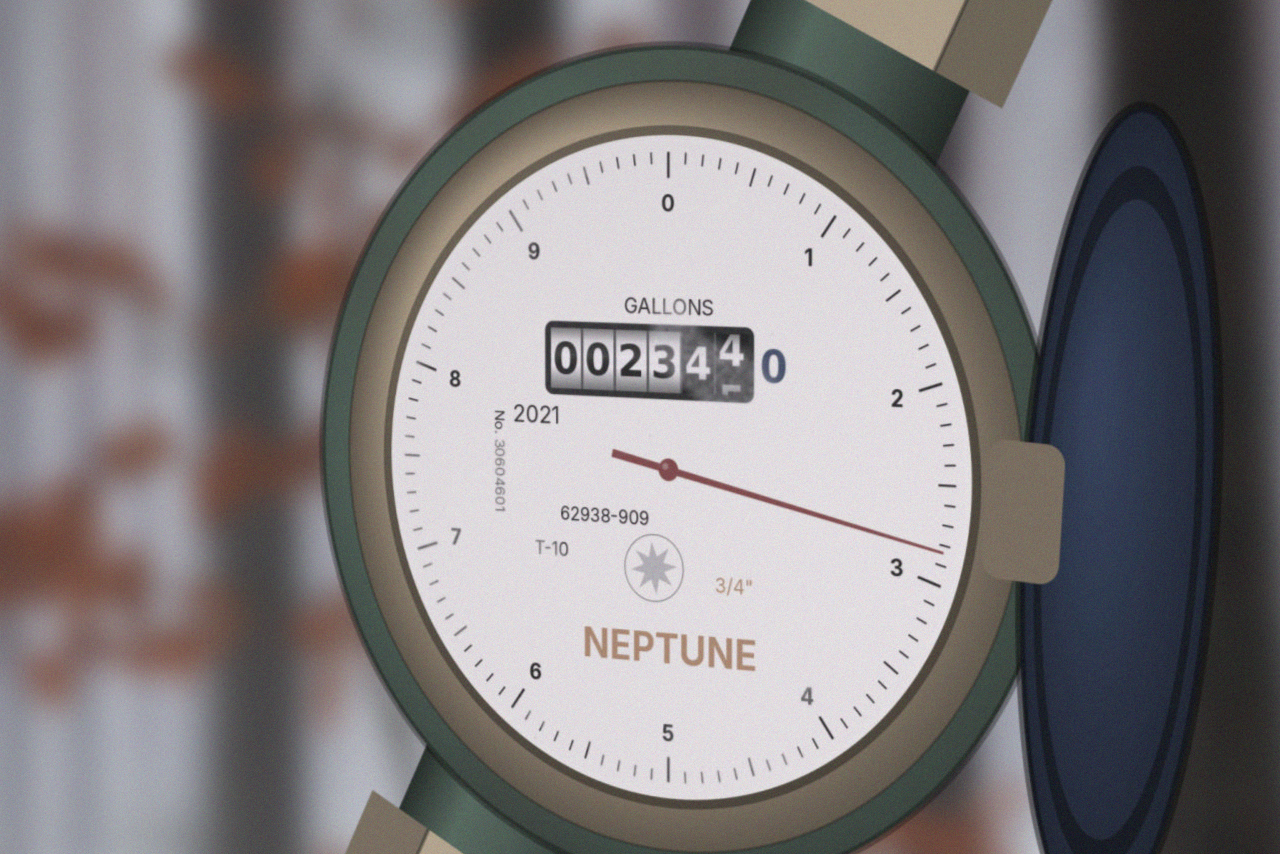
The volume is 23442.8
